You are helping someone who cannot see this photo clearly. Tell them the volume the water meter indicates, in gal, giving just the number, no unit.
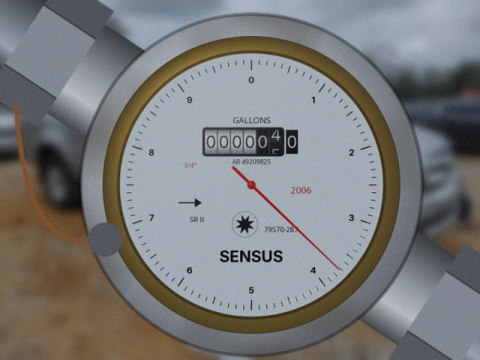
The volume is 43.7
